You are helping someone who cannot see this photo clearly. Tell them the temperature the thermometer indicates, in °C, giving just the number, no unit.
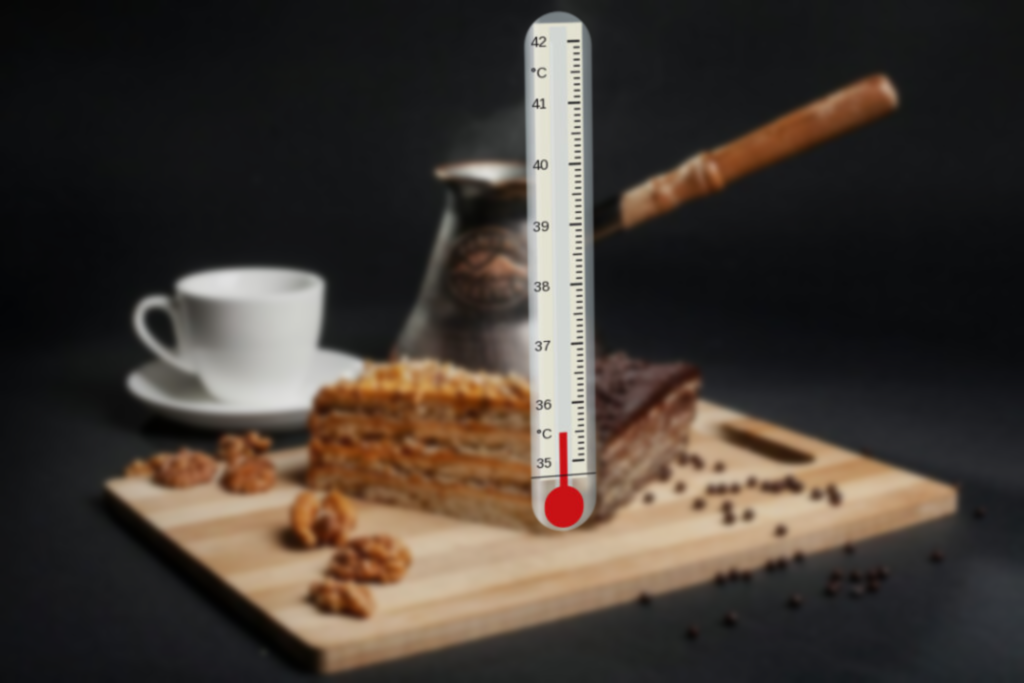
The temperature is 35.5
